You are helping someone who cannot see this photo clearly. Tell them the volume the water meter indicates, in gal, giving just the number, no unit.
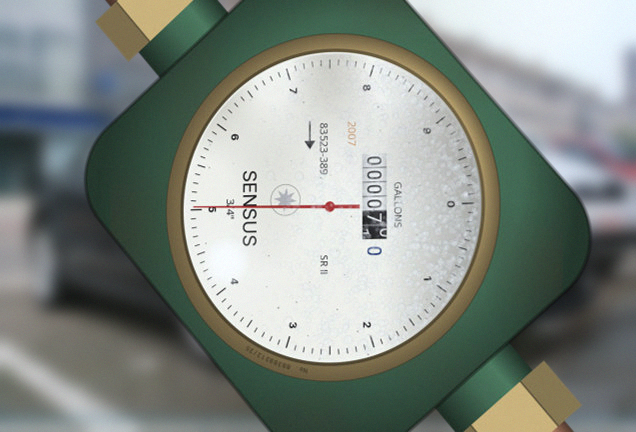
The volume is 705.0
